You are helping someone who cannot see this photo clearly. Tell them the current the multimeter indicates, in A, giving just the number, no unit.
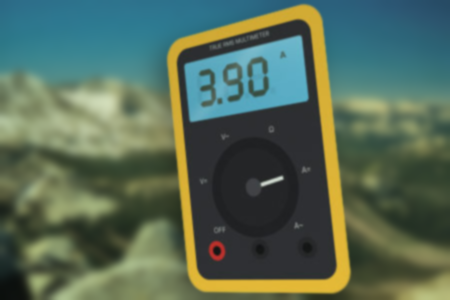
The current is 3.90
